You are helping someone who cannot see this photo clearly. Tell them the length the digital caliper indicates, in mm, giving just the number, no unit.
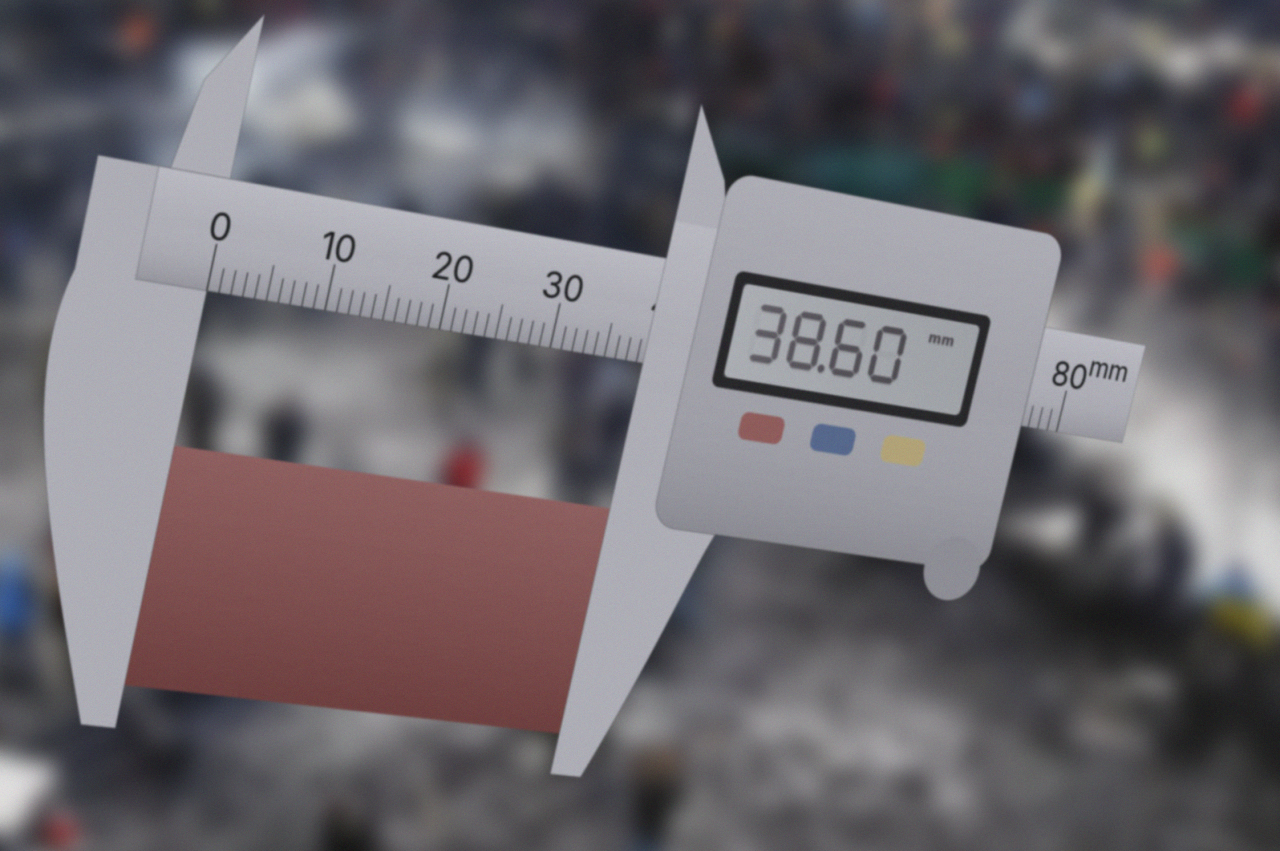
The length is 38.60
